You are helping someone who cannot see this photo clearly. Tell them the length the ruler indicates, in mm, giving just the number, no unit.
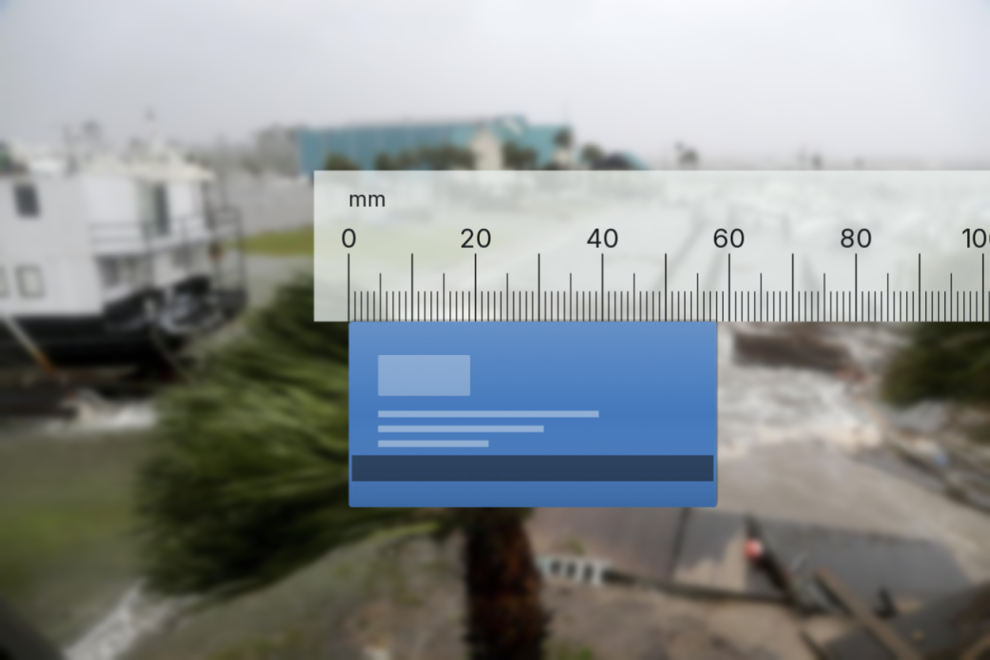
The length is 58
